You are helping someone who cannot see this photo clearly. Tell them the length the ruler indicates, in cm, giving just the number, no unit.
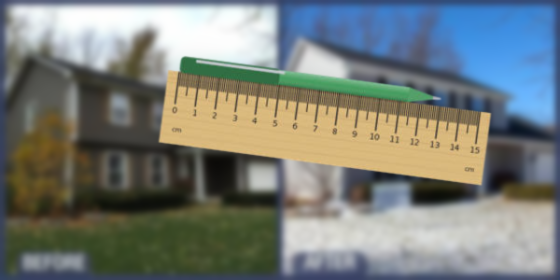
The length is 13
